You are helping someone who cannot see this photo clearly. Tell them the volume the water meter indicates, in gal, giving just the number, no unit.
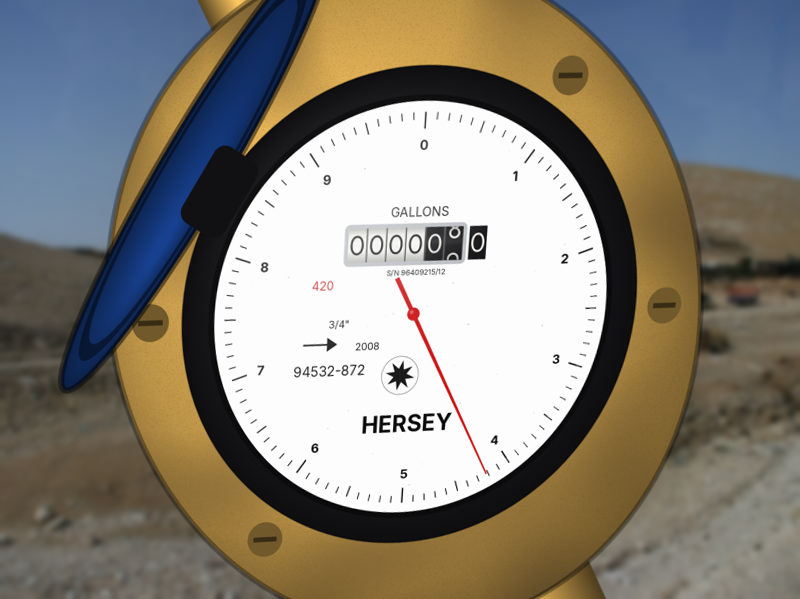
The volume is 84.2
